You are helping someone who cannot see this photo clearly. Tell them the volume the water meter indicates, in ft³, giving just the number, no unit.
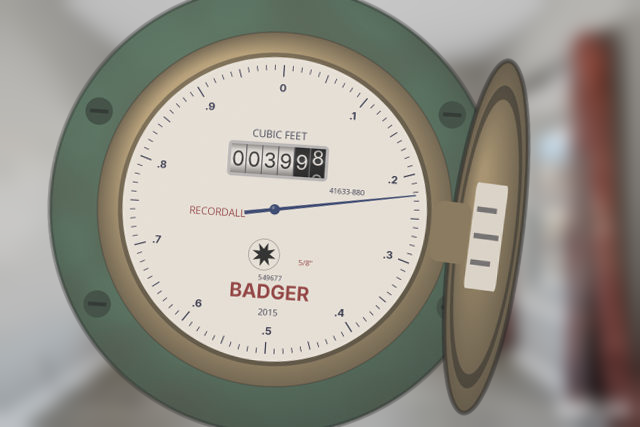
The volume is 3998.22
